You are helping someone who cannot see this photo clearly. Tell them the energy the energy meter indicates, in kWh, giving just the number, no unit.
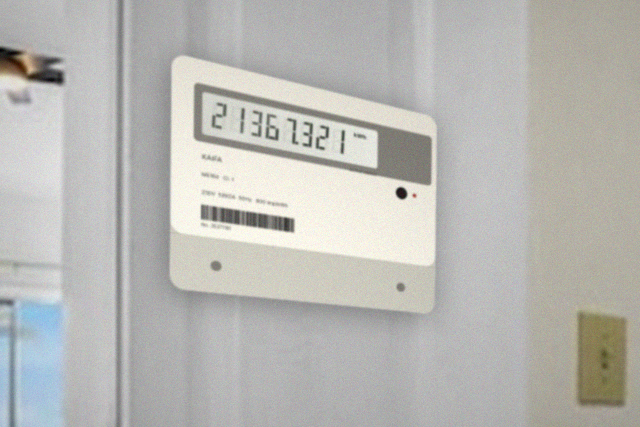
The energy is 21367.321
